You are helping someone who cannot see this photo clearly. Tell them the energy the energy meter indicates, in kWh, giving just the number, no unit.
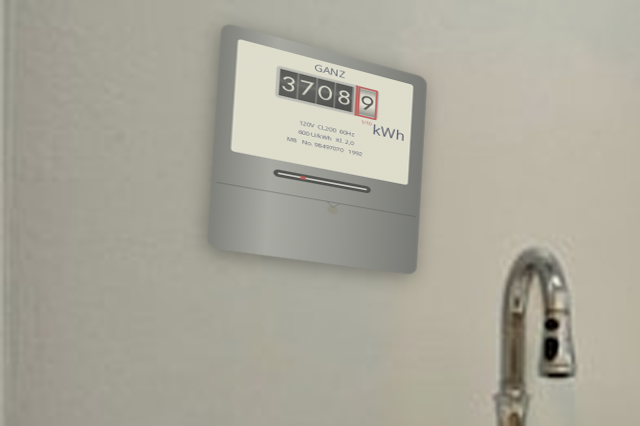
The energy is 3708.9
